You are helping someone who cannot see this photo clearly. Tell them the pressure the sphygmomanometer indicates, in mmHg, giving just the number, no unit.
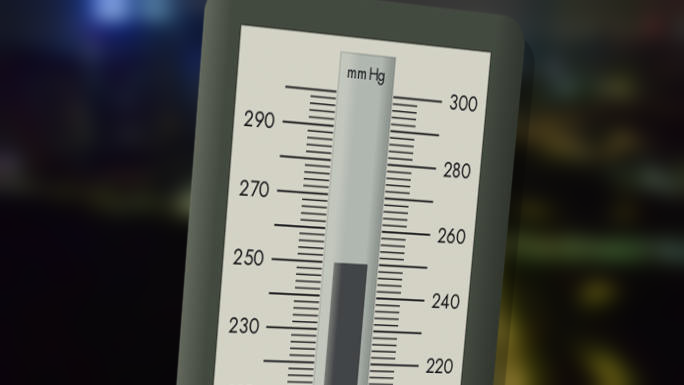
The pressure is 250
